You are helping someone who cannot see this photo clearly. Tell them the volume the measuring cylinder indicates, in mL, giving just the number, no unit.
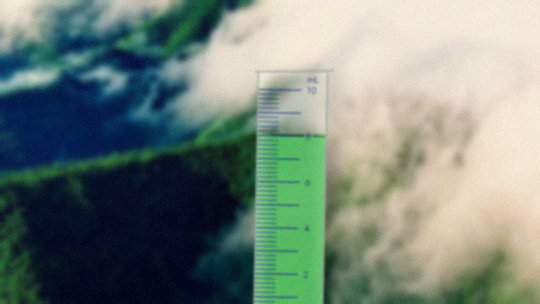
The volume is 8
